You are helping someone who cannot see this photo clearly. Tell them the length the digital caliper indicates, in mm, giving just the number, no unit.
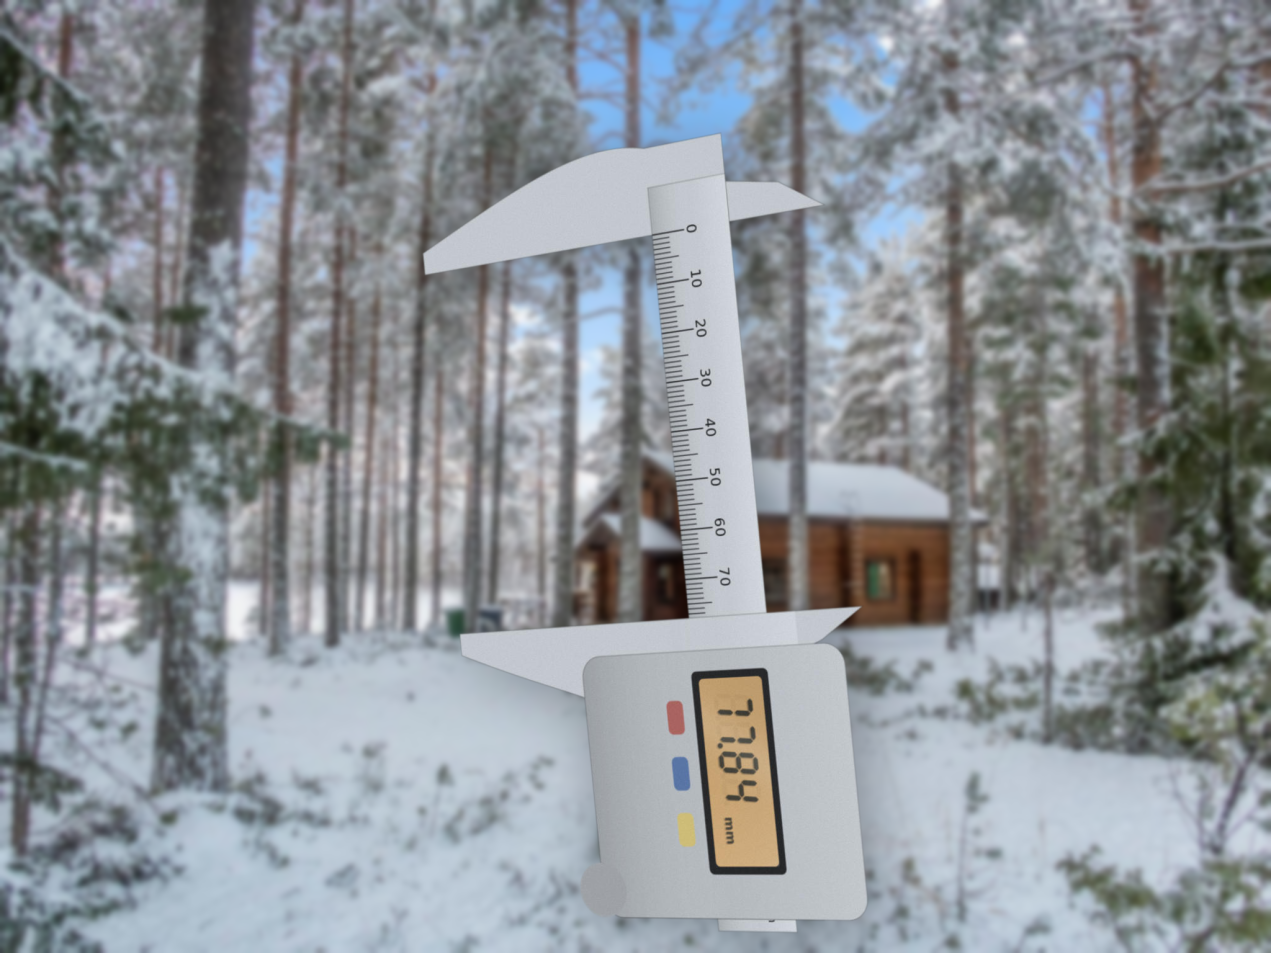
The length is 77.84
